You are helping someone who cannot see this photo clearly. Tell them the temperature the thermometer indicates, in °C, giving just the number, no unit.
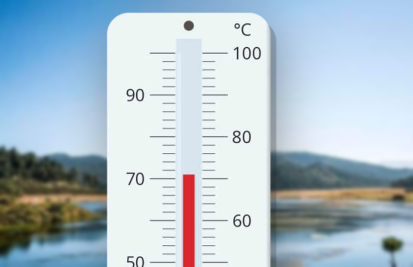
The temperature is 71
